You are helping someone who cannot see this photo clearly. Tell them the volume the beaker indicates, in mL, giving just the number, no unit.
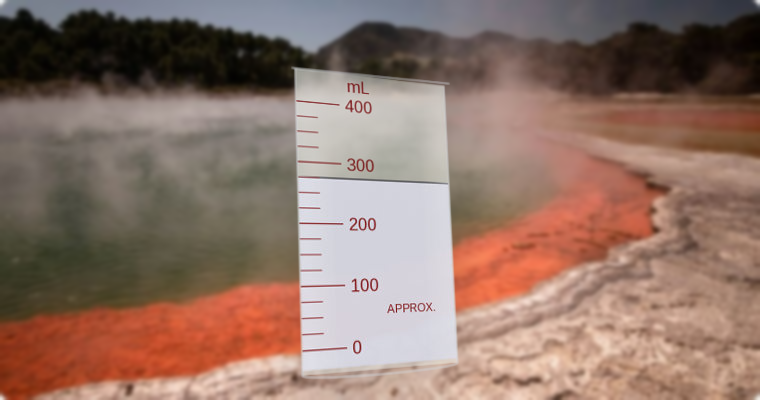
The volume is 275
